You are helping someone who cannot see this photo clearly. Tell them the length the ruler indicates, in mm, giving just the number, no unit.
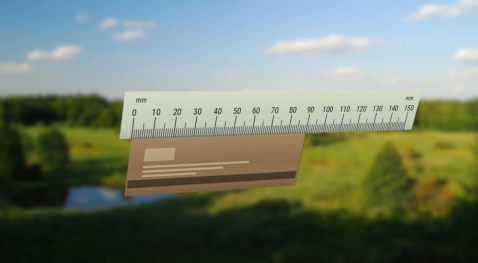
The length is 90
